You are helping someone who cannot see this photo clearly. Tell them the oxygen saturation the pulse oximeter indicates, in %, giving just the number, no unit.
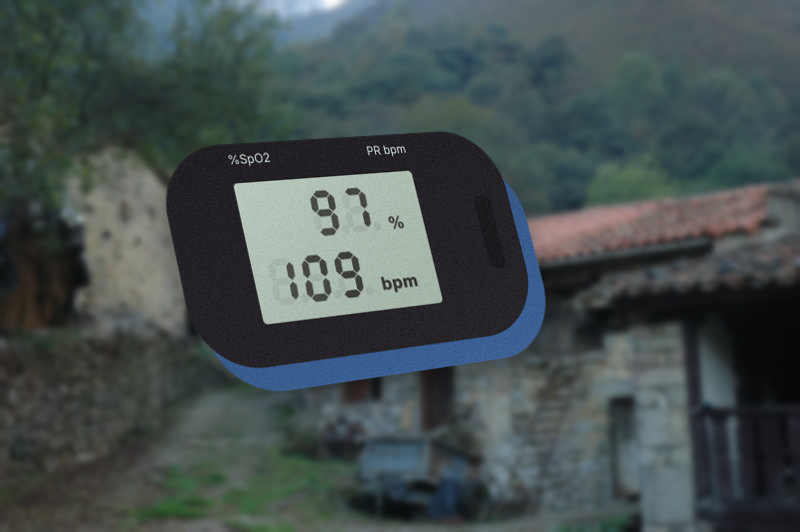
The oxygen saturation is 97
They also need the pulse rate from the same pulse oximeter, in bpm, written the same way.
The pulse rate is 109
